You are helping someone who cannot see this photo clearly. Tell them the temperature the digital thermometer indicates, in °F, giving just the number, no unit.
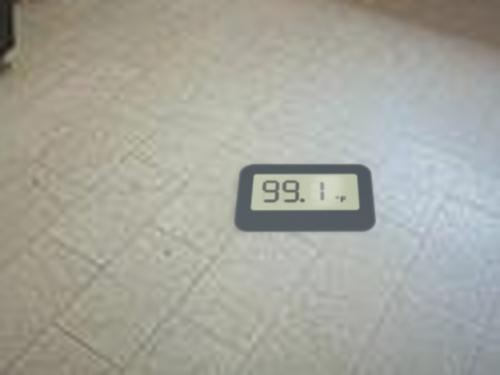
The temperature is 99.1
